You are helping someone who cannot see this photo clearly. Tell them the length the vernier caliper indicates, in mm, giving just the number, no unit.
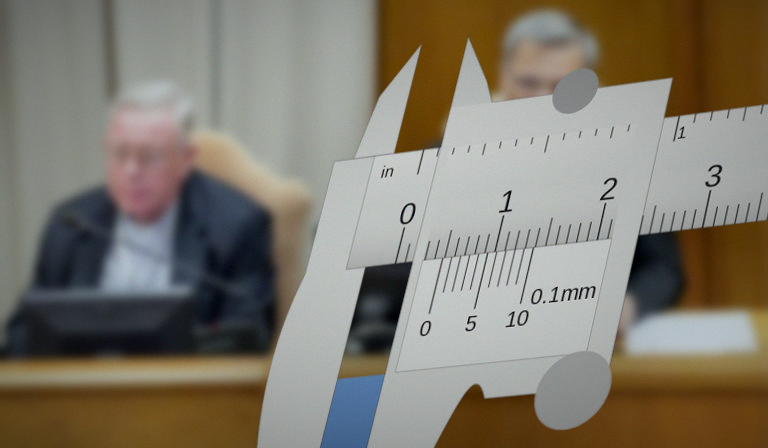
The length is 4.8
